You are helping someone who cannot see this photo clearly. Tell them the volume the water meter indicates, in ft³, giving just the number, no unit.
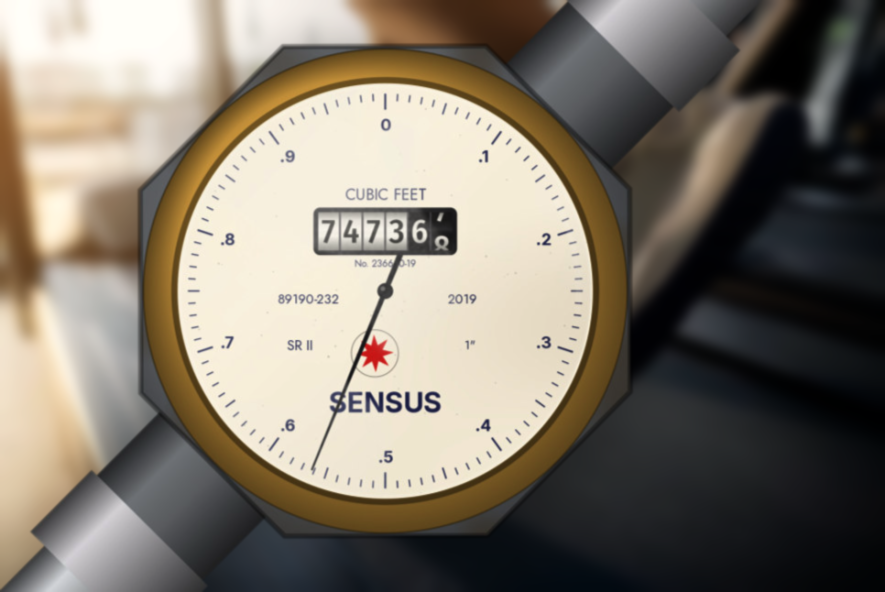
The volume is 747367.56
